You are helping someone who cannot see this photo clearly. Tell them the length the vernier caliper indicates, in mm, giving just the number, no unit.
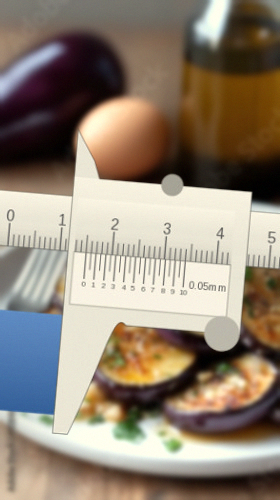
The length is 15.0
